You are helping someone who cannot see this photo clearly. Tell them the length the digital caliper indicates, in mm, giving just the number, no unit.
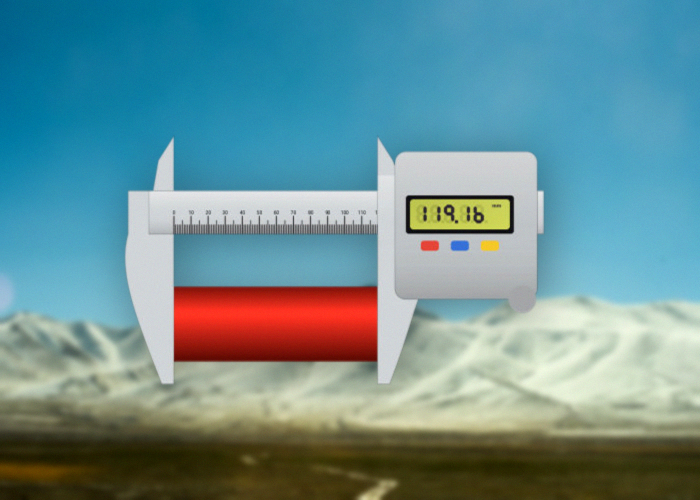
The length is 119.16
